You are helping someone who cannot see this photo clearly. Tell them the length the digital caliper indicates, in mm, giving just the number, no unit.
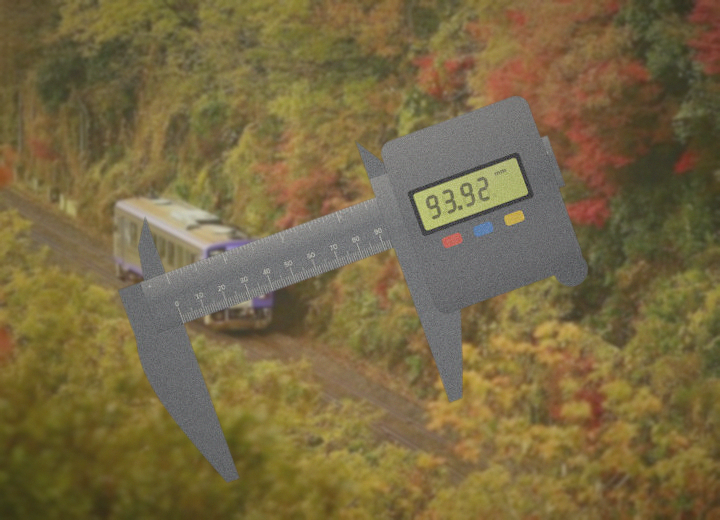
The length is 93.92
